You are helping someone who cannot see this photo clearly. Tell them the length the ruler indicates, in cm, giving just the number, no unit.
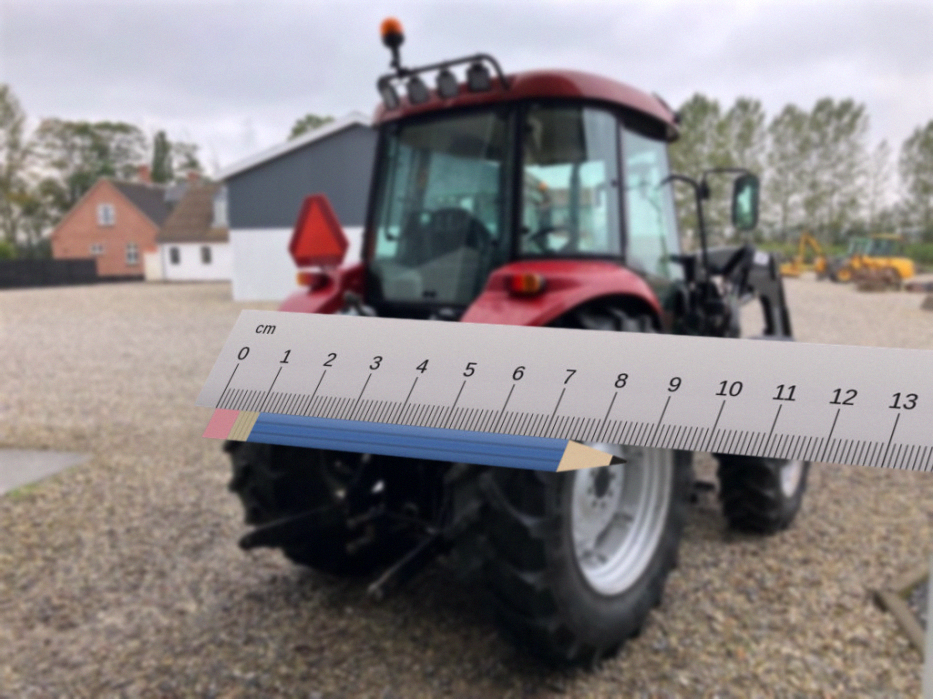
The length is 8.7
